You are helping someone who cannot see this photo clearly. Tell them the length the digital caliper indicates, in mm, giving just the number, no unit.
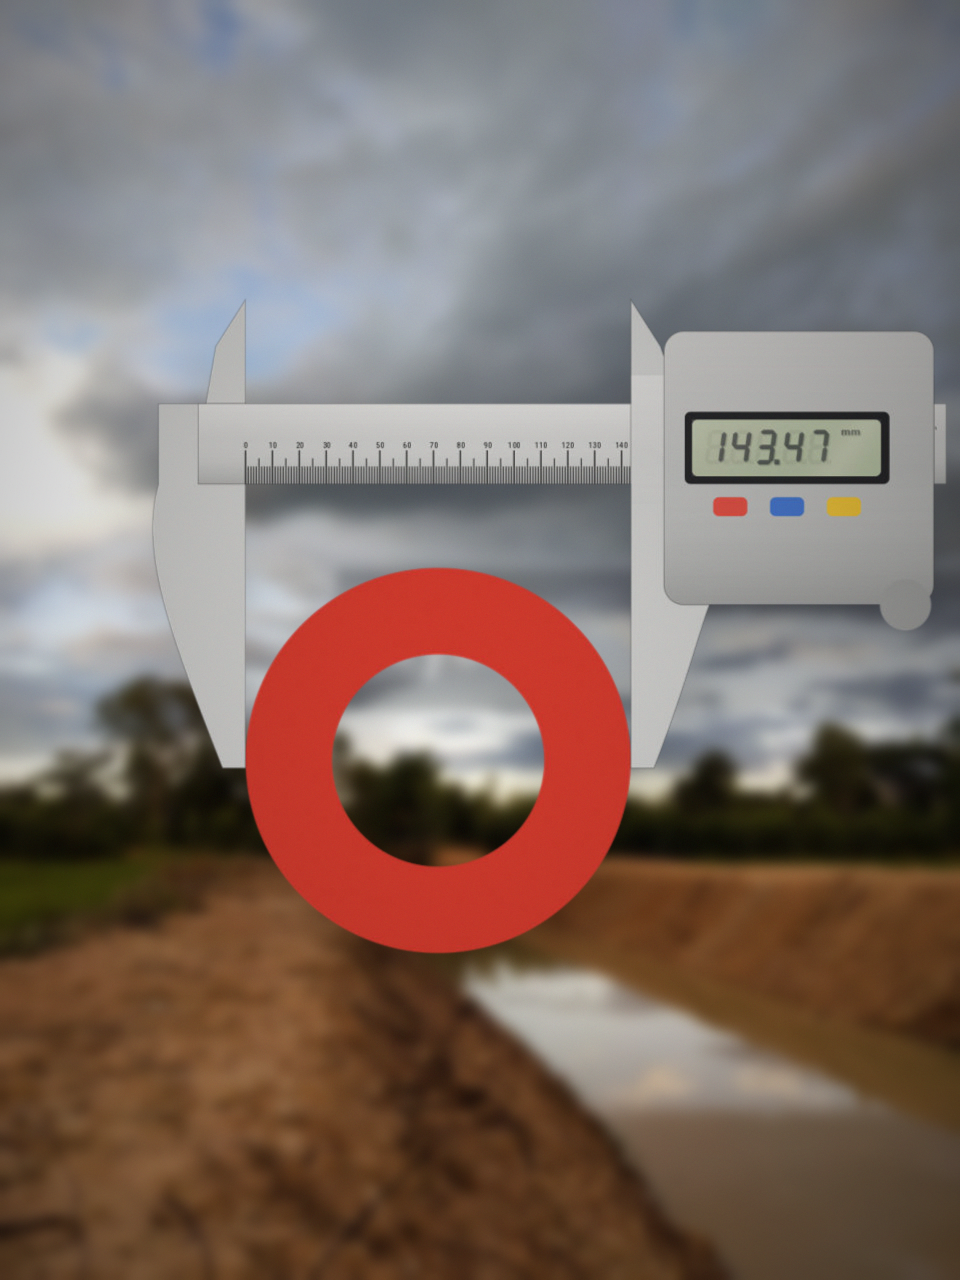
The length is 143.47
